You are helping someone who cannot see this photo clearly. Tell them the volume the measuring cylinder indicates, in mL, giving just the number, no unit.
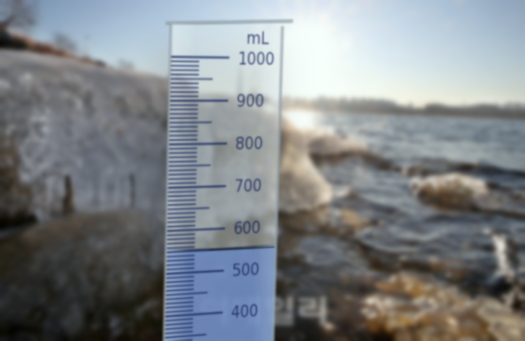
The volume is 550
